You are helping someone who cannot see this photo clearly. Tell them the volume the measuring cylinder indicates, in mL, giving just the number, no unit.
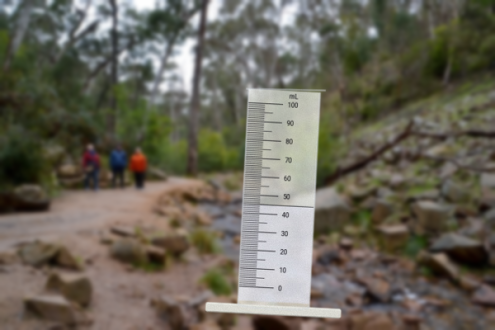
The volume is 45
